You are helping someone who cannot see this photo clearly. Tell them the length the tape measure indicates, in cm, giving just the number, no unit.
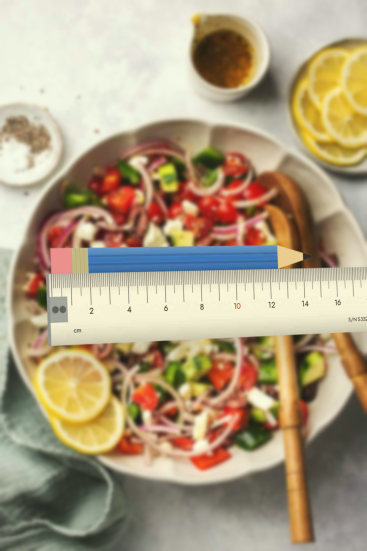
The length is 14.5
